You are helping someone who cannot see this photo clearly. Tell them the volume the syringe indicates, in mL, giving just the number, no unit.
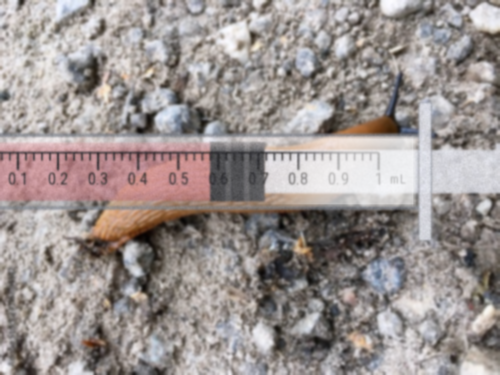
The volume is 0.58
